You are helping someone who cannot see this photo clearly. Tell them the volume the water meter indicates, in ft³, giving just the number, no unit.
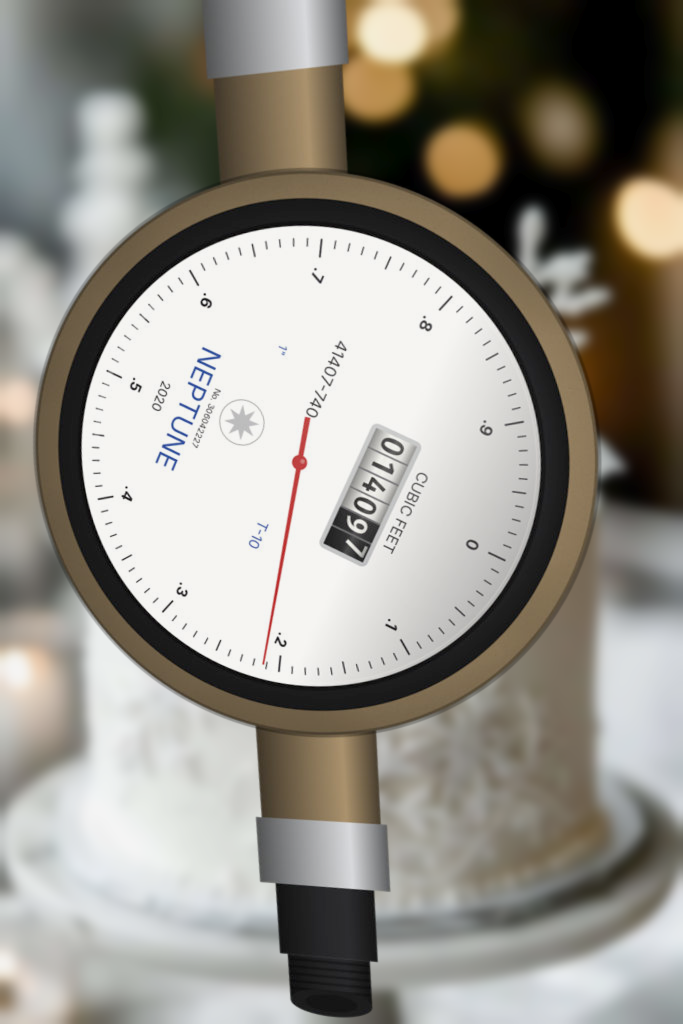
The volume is 14097.21
